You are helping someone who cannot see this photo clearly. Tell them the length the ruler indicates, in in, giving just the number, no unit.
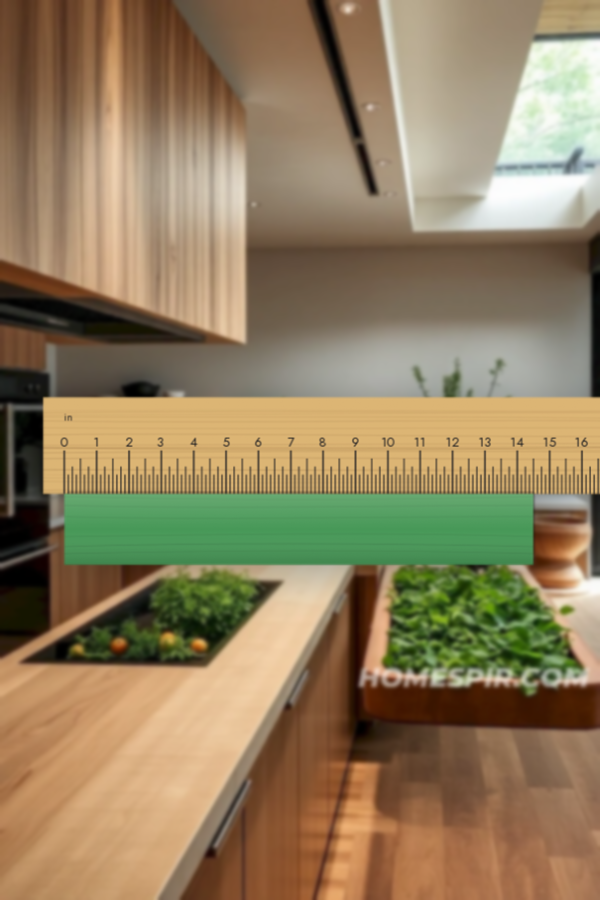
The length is 14.5
